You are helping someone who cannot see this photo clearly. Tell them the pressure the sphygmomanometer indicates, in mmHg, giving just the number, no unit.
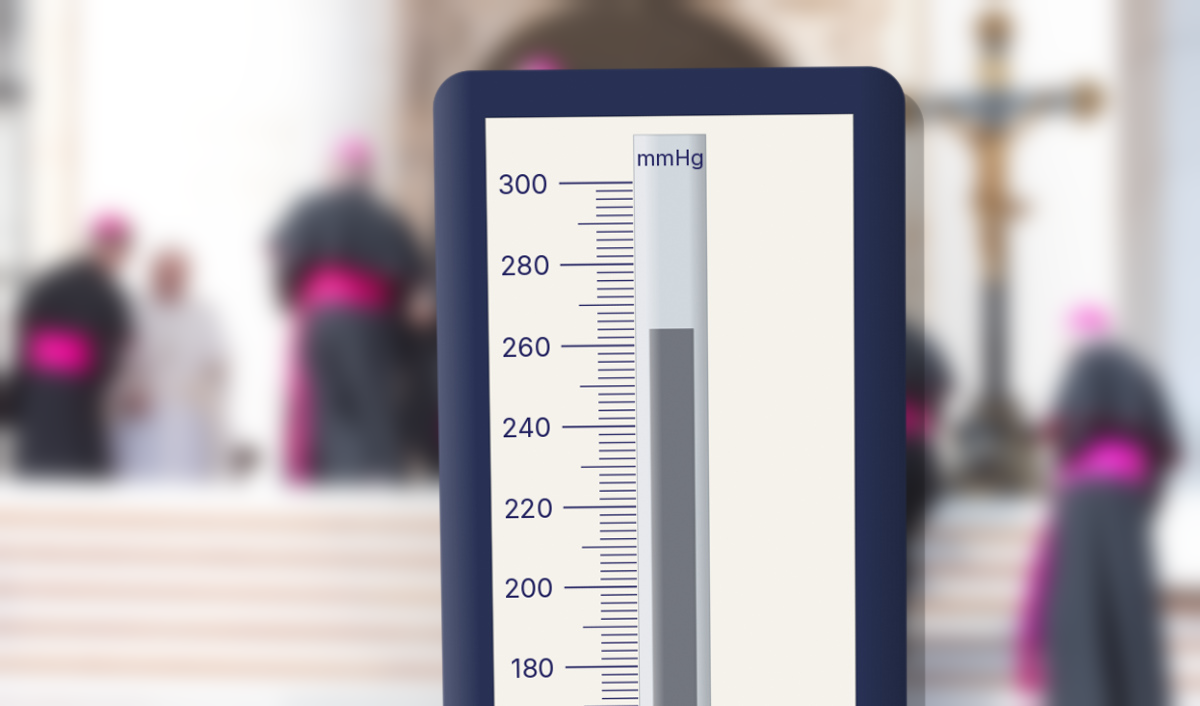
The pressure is 264
